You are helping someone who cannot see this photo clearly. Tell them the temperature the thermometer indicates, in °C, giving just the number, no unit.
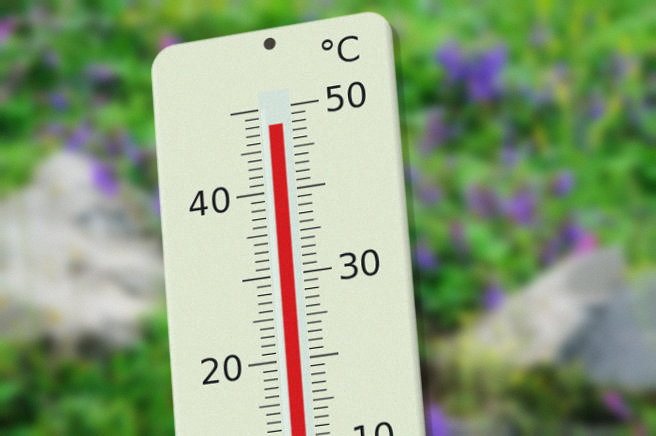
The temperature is 48
